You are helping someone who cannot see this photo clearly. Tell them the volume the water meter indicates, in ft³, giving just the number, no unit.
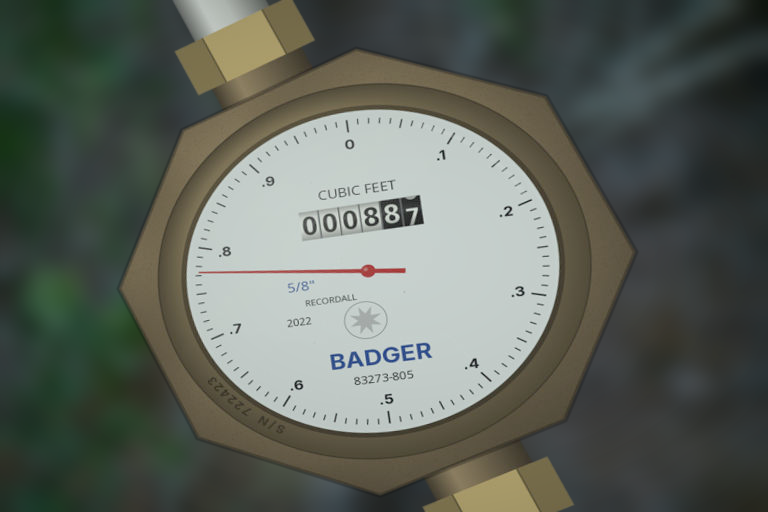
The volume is 886.77
